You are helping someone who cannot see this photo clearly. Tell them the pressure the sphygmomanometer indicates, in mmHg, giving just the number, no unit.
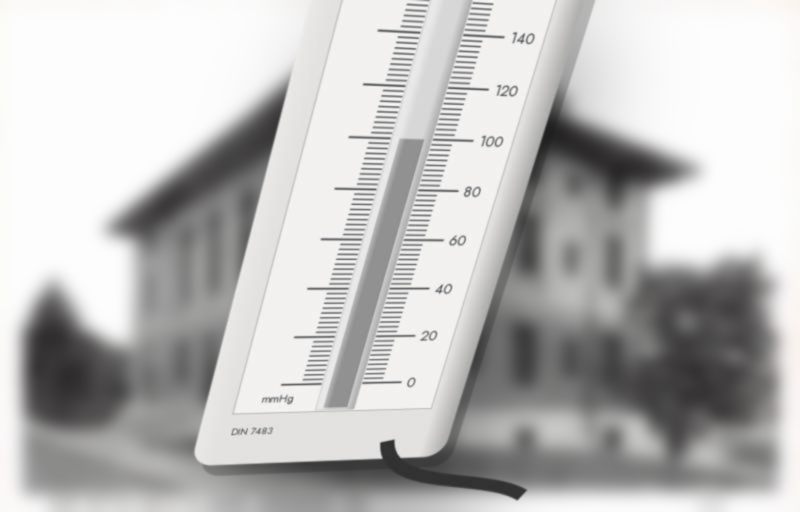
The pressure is 100
